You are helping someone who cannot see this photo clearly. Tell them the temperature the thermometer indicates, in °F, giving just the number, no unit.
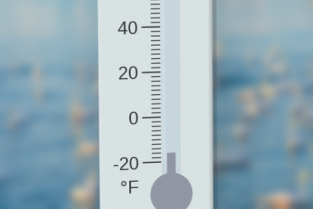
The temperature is -16
